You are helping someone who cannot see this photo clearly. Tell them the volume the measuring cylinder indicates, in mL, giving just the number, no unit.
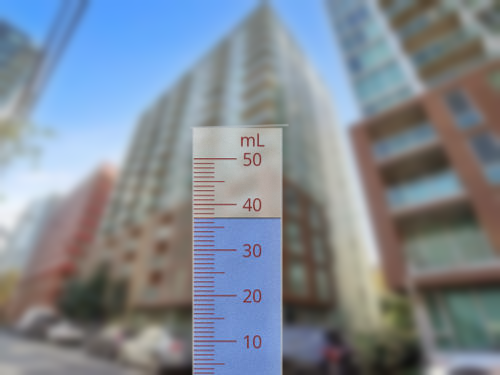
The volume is 37
